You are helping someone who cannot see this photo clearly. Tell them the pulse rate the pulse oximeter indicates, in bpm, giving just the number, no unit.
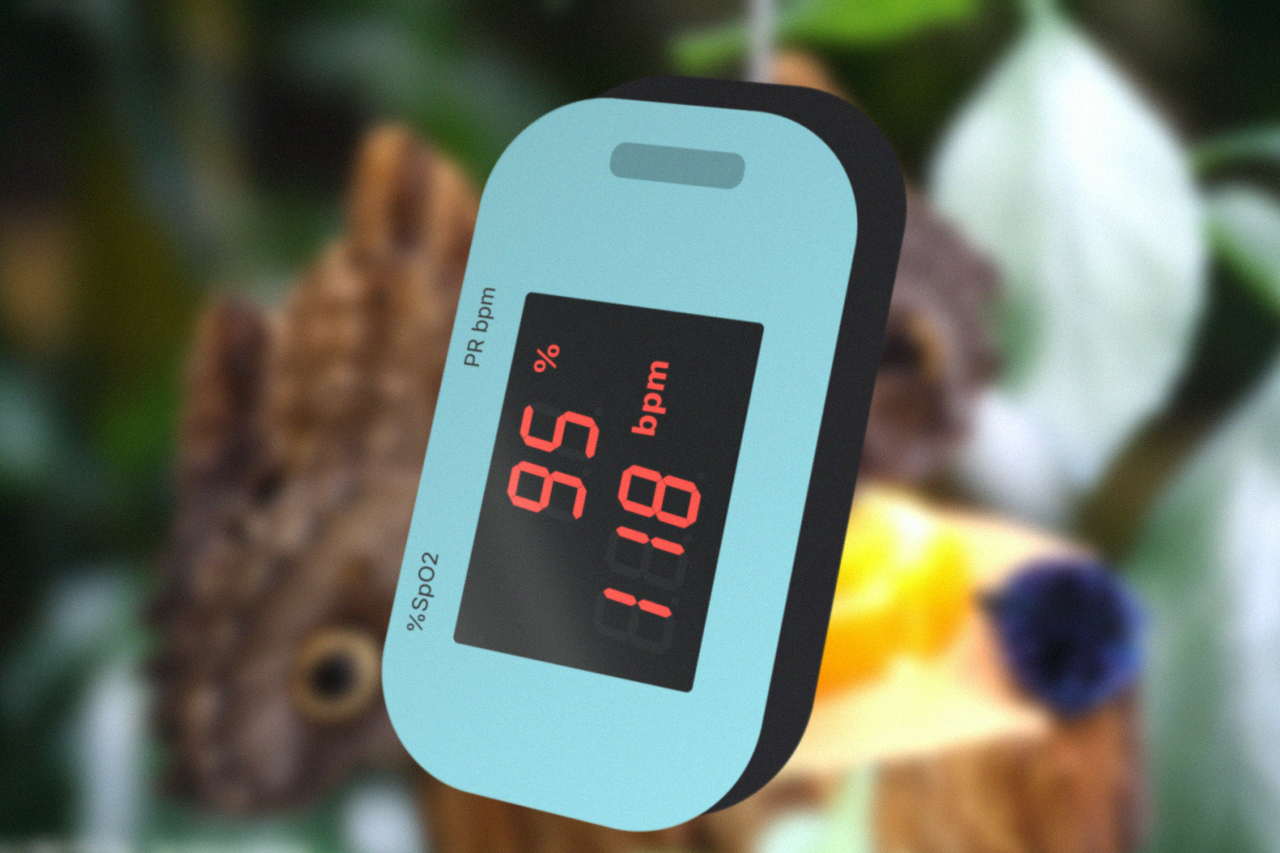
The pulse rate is 118
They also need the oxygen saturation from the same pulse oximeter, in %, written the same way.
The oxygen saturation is 95
